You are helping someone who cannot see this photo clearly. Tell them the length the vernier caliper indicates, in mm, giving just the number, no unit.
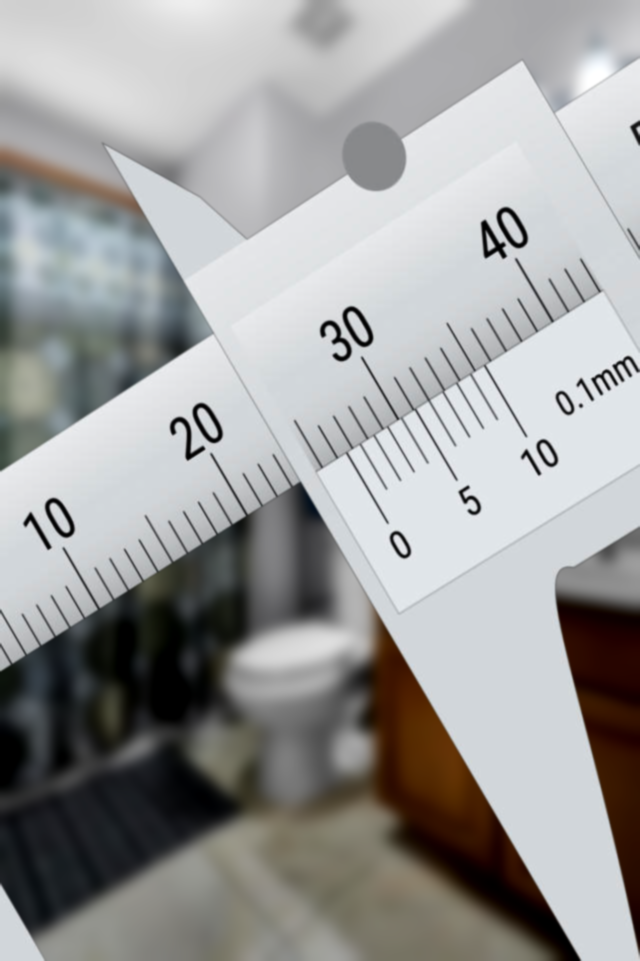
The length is 26.6
